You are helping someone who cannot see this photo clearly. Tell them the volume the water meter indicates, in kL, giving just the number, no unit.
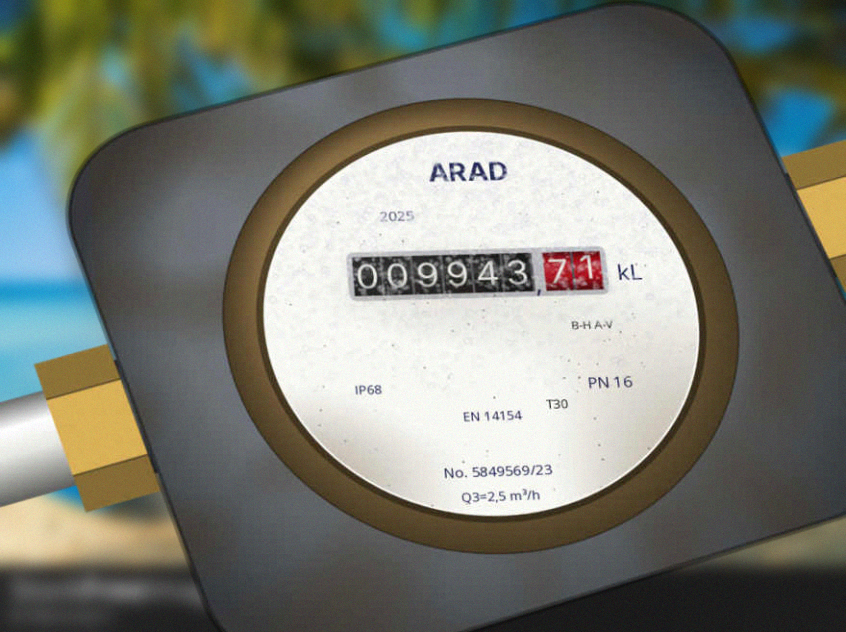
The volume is 9943.71
